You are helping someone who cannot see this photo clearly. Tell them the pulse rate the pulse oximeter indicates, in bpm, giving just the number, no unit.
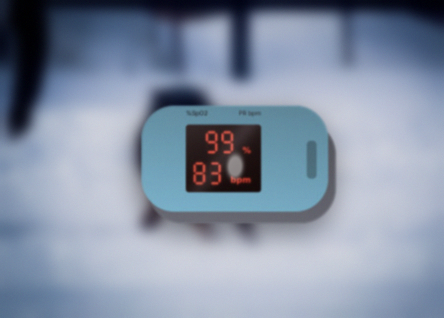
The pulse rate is 83
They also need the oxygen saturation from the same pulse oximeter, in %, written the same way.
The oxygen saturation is 99
